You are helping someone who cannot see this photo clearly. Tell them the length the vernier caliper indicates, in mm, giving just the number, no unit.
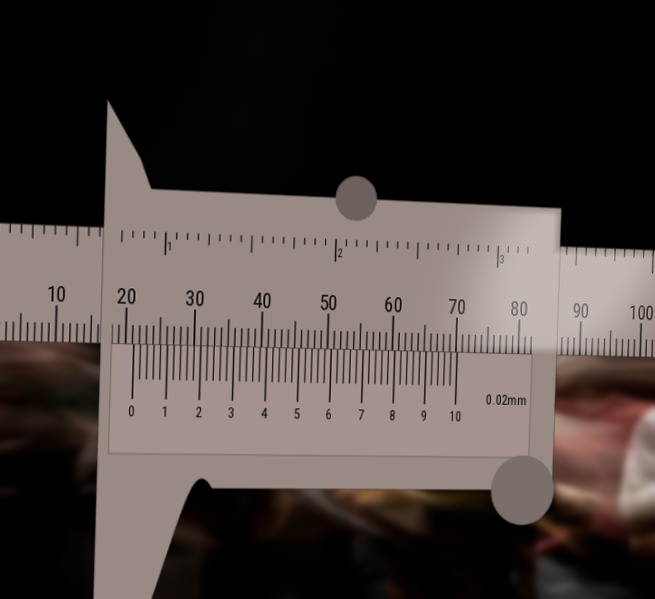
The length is 21.2
